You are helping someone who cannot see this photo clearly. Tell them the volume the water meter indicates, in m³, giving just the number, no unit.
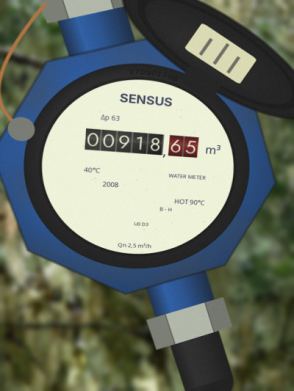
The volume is 918.65
